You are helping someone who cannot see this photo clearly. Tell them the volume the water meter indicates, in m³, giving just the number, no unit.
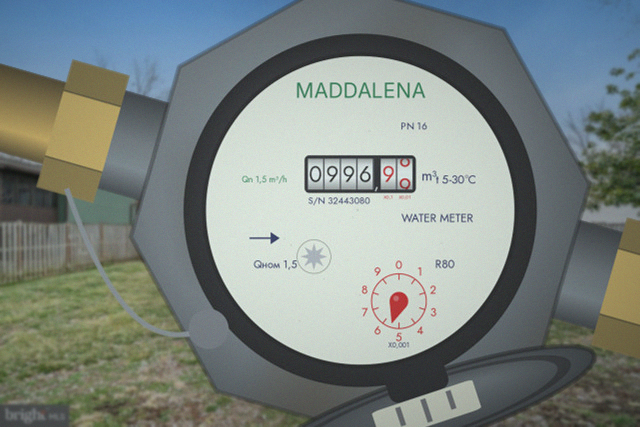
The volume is 996.985
